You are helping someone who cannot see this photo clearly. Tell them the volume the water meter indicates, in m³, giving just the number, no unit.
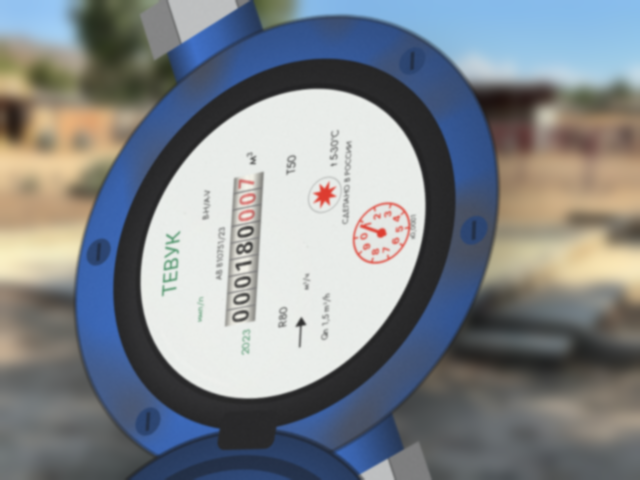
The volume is 180.0070
